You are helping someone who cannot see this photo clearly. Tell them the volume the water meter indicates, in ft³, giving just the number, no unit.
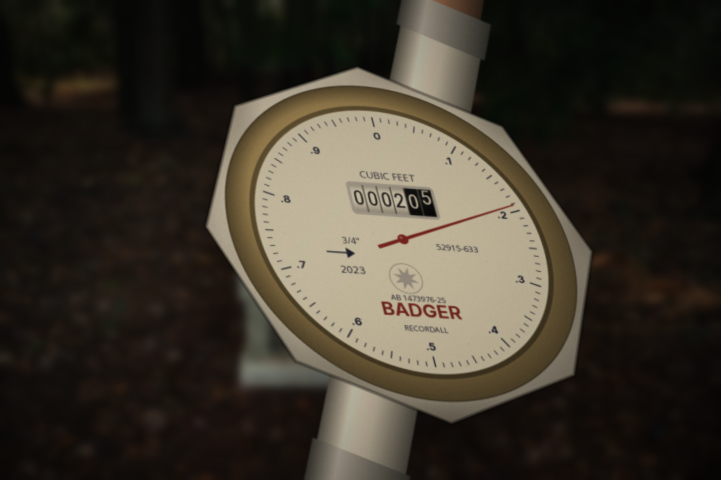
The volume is 205.19
